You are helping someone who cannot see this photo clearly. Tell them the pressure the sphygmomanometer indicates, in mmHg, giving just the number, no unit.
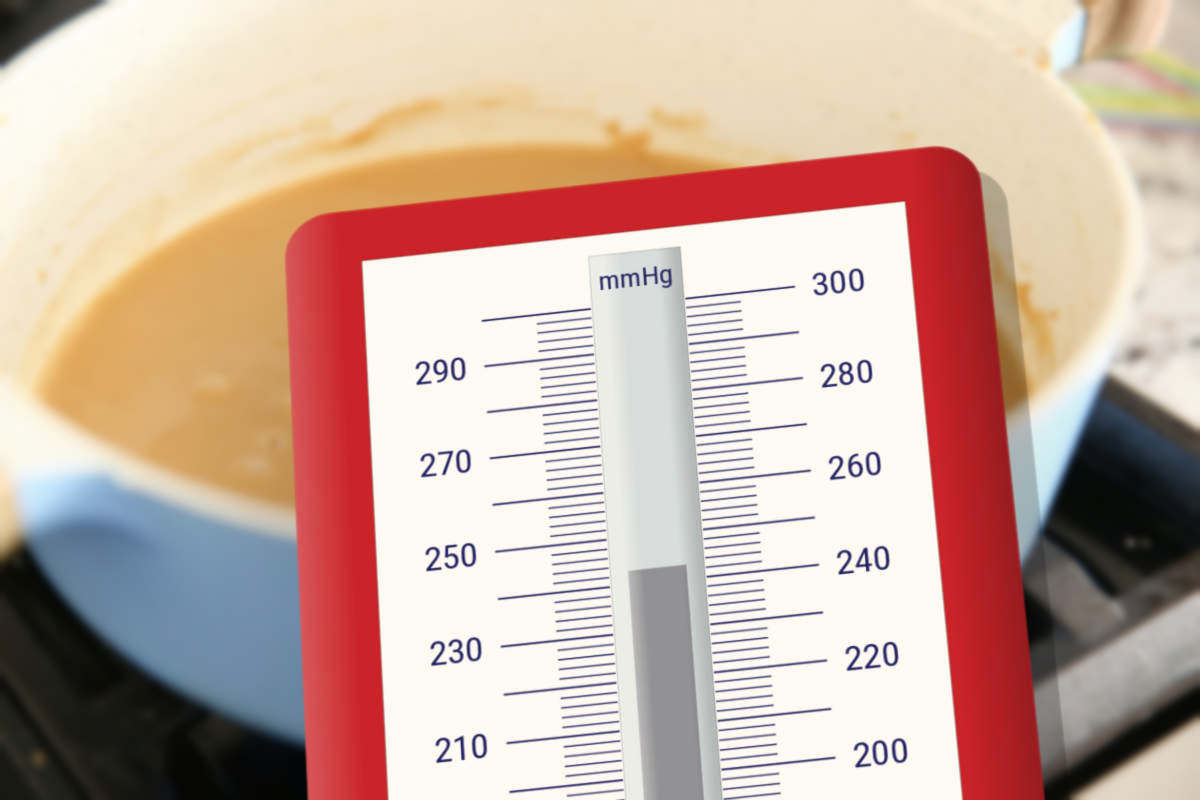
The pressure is 243
